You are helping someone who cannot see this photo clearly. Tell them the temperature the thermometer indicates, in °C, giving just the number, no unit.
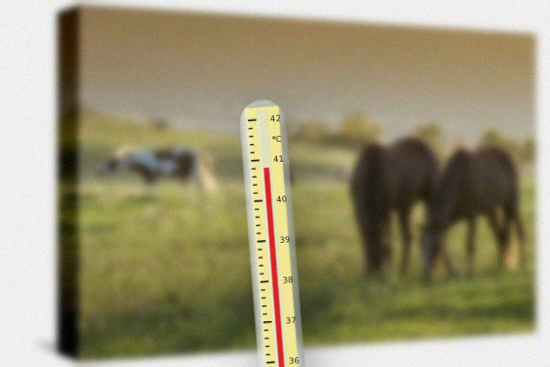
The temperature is 40.8
